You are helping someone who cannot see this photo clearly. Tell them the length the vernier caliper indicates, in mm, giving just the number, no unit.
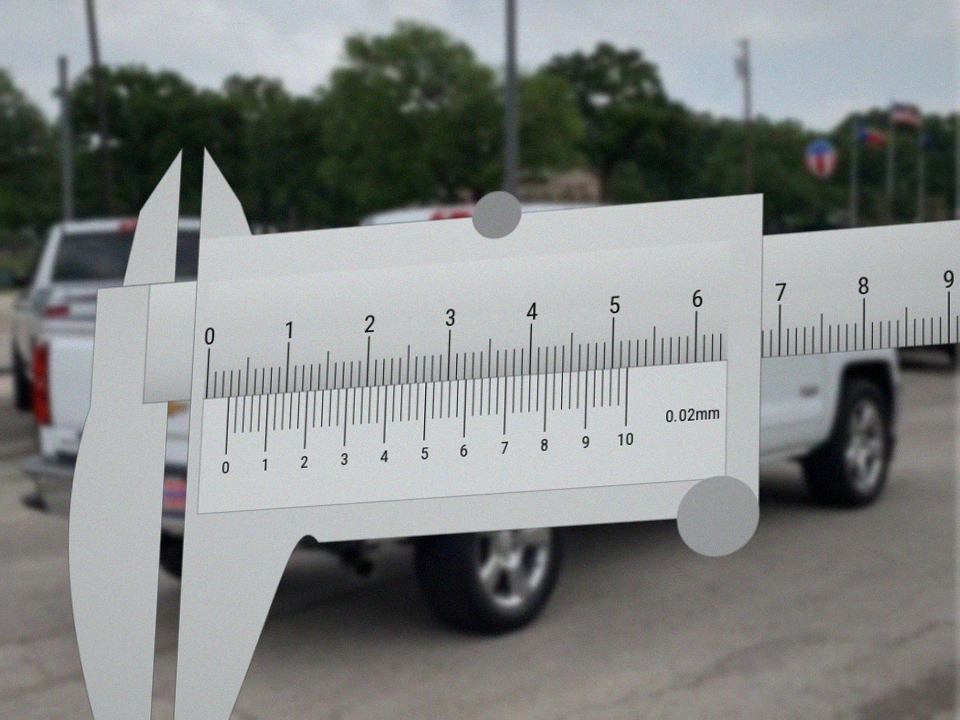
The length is 2.8
